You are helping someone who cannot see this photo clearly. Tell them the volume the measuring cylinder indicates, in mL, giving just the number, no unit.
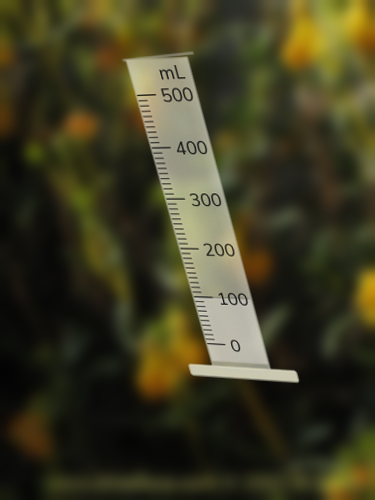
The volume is 100
